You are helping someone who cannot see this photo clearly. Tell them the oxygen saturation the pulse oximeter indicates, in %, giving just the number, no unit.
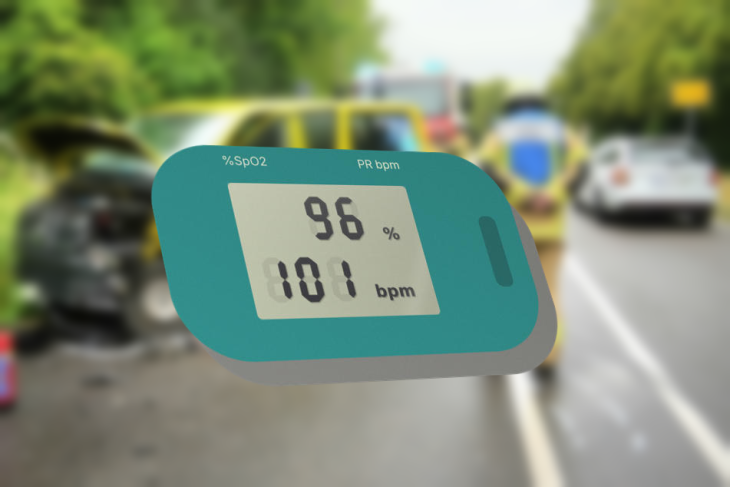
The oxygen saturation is 96
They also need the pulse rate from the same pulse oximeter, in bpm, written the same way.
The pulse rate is 101
